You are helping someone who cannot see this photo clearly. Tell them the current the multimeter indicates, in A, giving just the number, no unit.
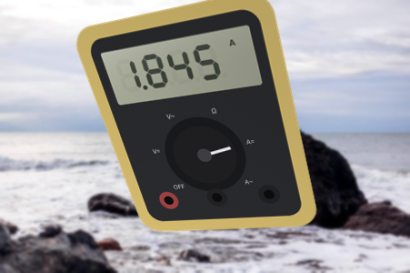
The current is 1.845
